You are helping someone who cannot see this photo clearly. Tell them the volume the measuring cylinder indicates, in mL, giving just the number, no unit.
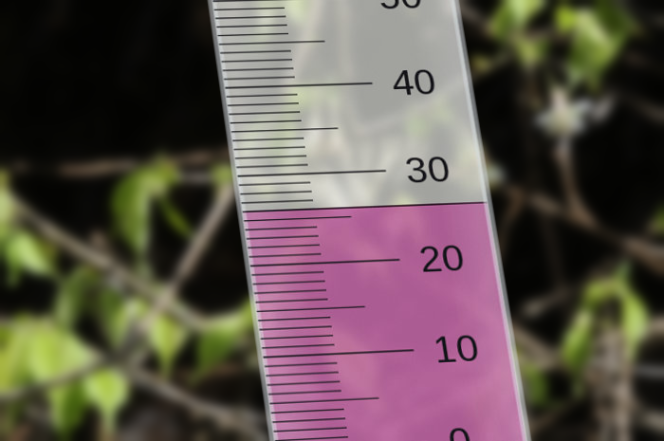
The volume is 26
